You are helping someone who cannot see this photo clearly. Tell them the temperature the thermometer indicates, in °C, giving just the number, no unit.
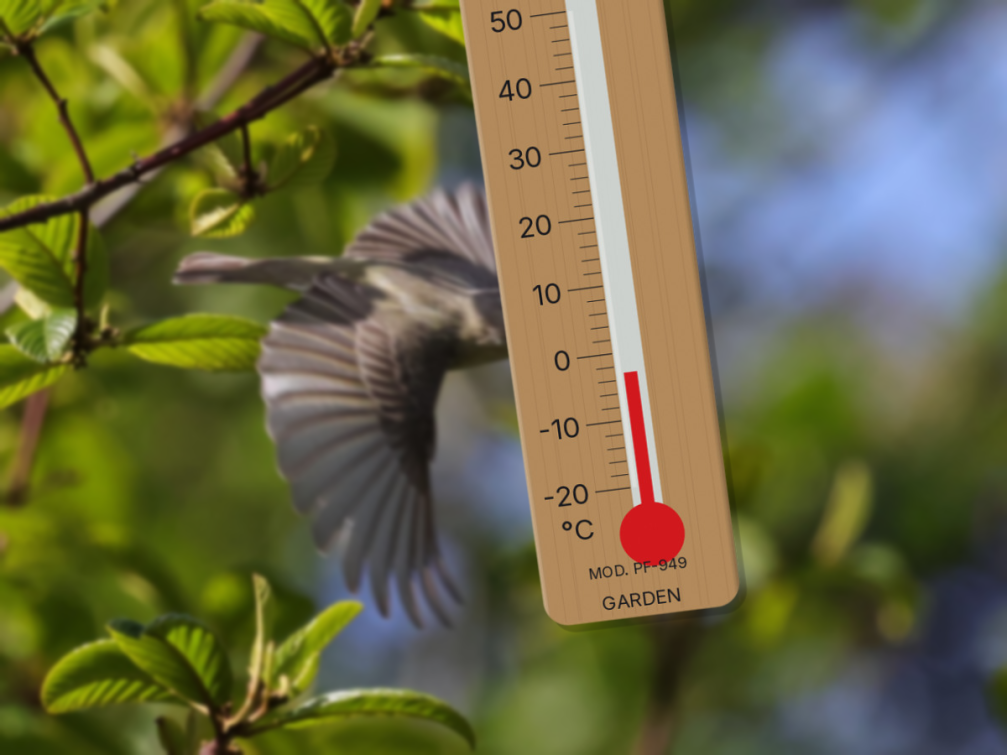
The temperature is -3
